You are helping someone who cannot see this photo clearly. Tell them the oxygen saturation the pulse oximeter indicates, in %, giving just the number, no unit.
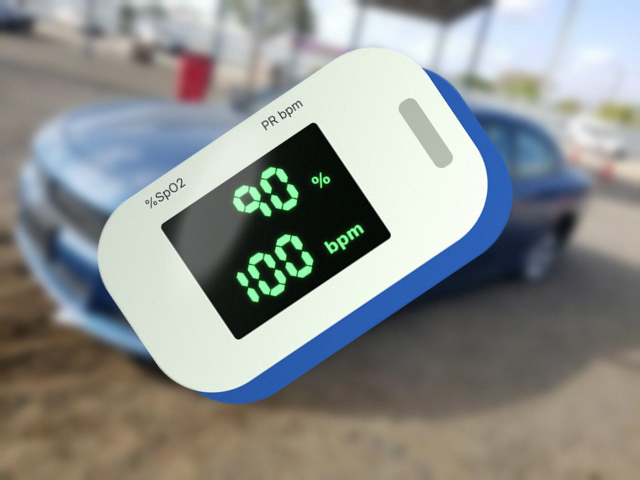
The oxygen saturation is 90
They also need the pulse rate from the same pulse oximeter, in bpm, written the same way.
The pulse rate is 100
